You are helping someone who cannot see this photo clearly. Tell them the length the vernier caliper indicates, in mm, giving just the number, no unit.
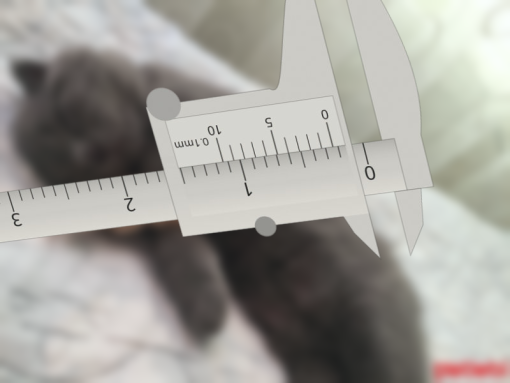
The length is 2.4
